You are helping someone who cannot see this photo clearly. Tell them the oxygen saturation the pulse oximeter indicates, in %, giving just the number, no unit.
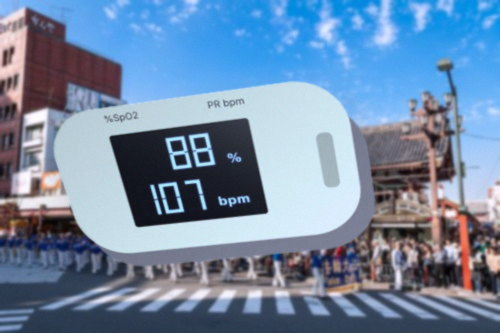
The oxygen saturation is 88
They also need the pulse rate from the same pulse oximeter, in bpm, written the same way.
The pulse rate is 107
